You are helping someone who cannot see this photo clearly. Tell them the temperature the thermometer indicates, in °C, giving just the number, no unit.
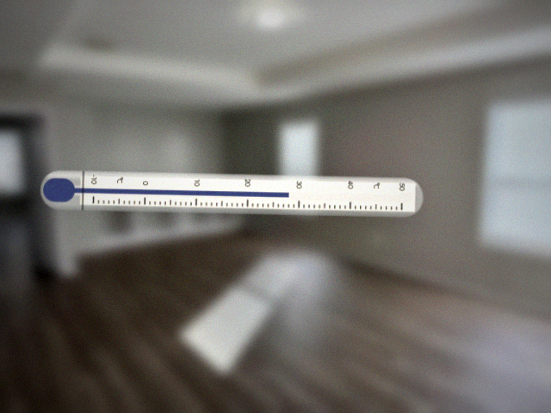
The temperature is 28
